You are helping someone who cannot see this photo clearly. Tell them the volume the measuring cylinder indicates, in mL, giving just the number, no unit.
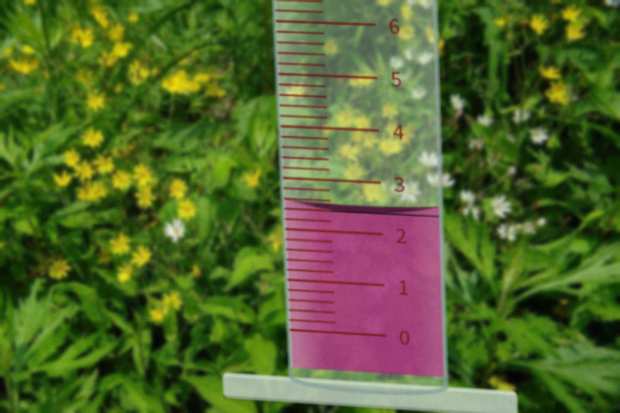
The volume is 2.4
